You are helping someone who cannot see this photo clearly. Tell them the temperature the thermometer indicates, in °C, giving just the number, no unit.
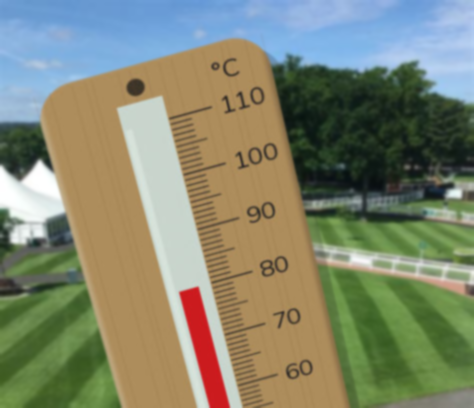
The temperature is 80
